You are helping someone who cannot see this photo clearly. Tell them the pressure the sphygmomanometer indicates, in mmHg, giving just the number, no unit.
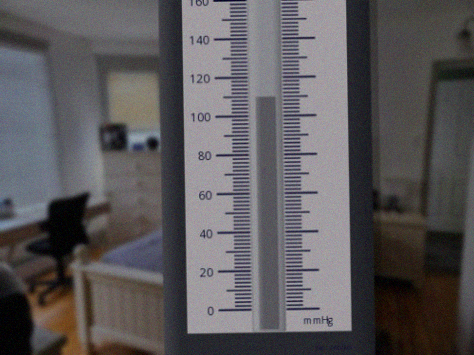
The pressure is 110
